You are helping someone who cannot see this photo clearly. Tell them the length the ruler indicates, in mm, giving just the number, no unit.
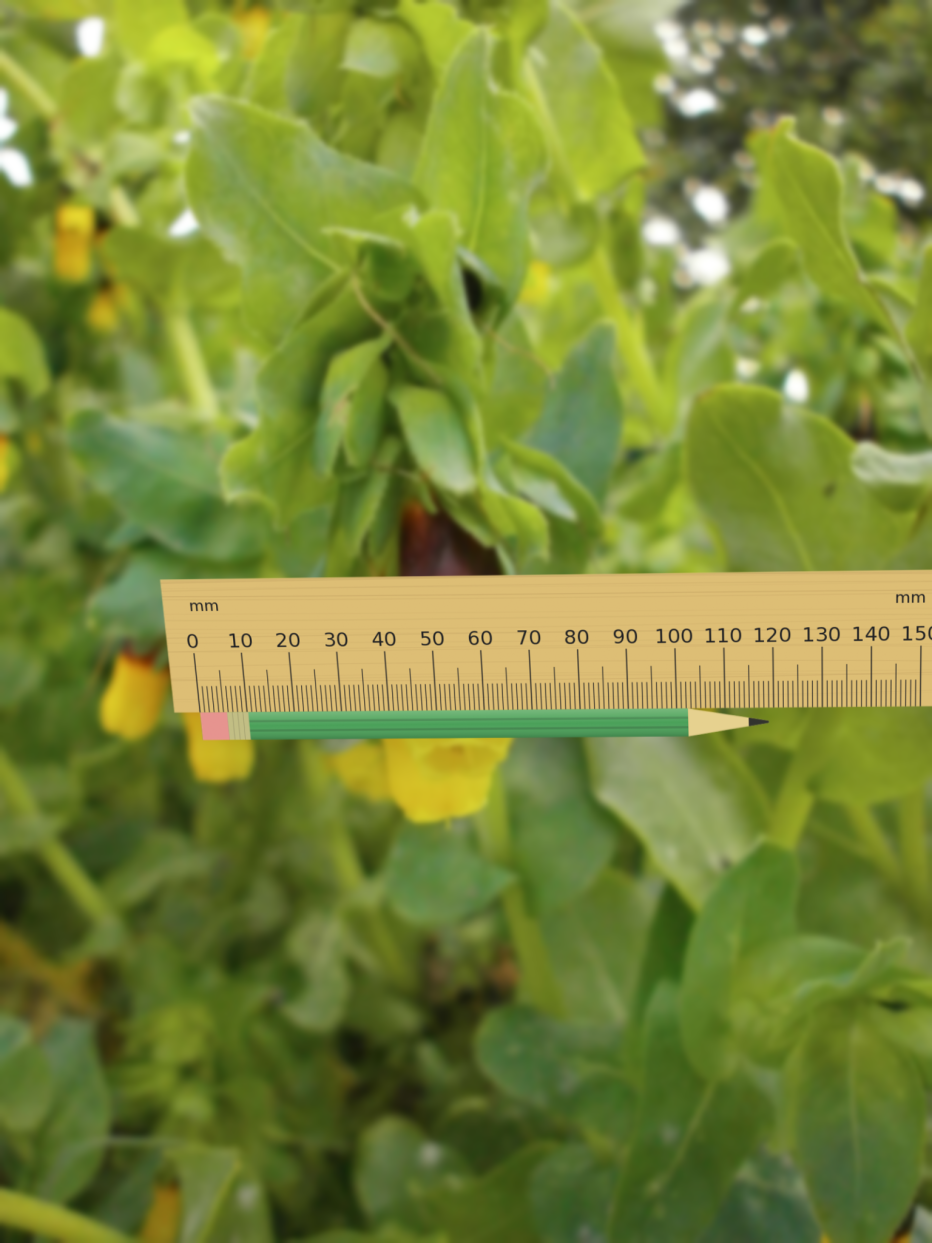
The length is 119
